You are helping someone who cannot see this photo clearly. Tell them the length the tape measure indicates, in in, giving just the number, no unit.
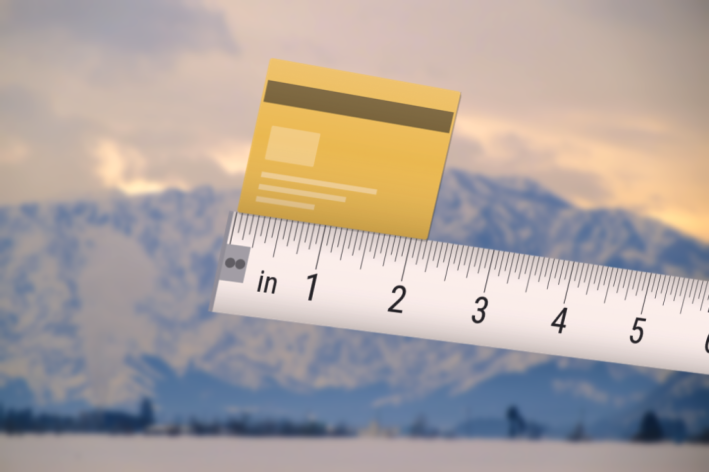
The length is 2.1875
